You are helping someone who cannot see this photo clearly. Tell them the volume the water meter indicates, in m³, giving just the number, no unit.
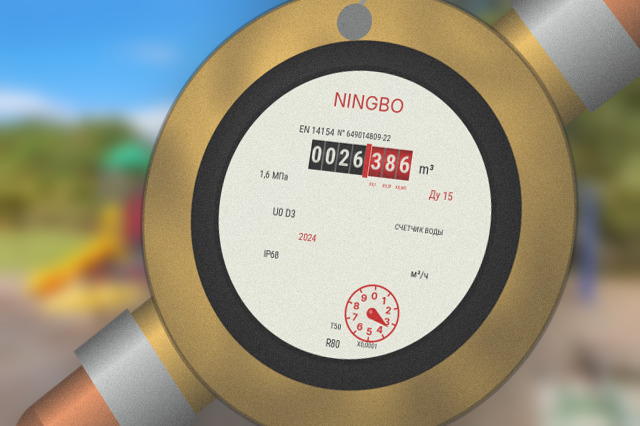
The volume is 26.3863
